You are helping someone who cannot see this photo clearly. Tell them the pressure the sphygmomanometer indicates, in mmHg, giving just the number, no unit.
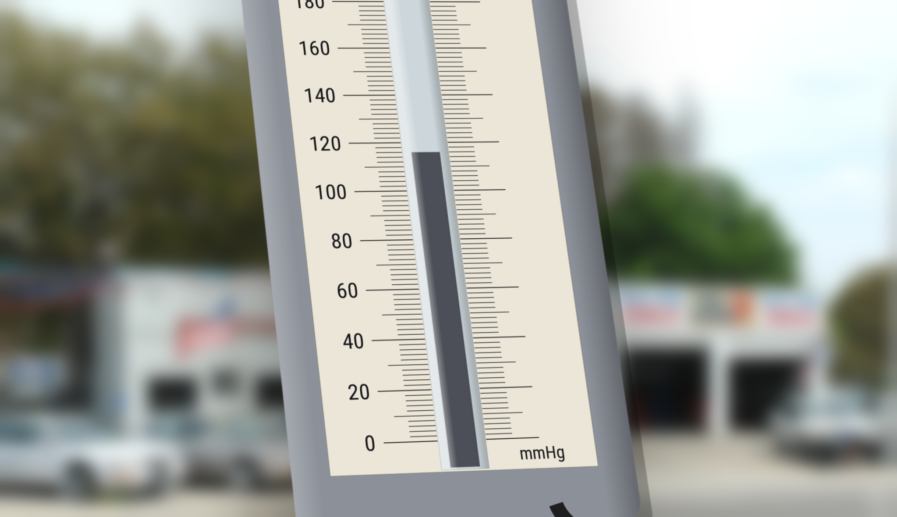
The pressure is 116
